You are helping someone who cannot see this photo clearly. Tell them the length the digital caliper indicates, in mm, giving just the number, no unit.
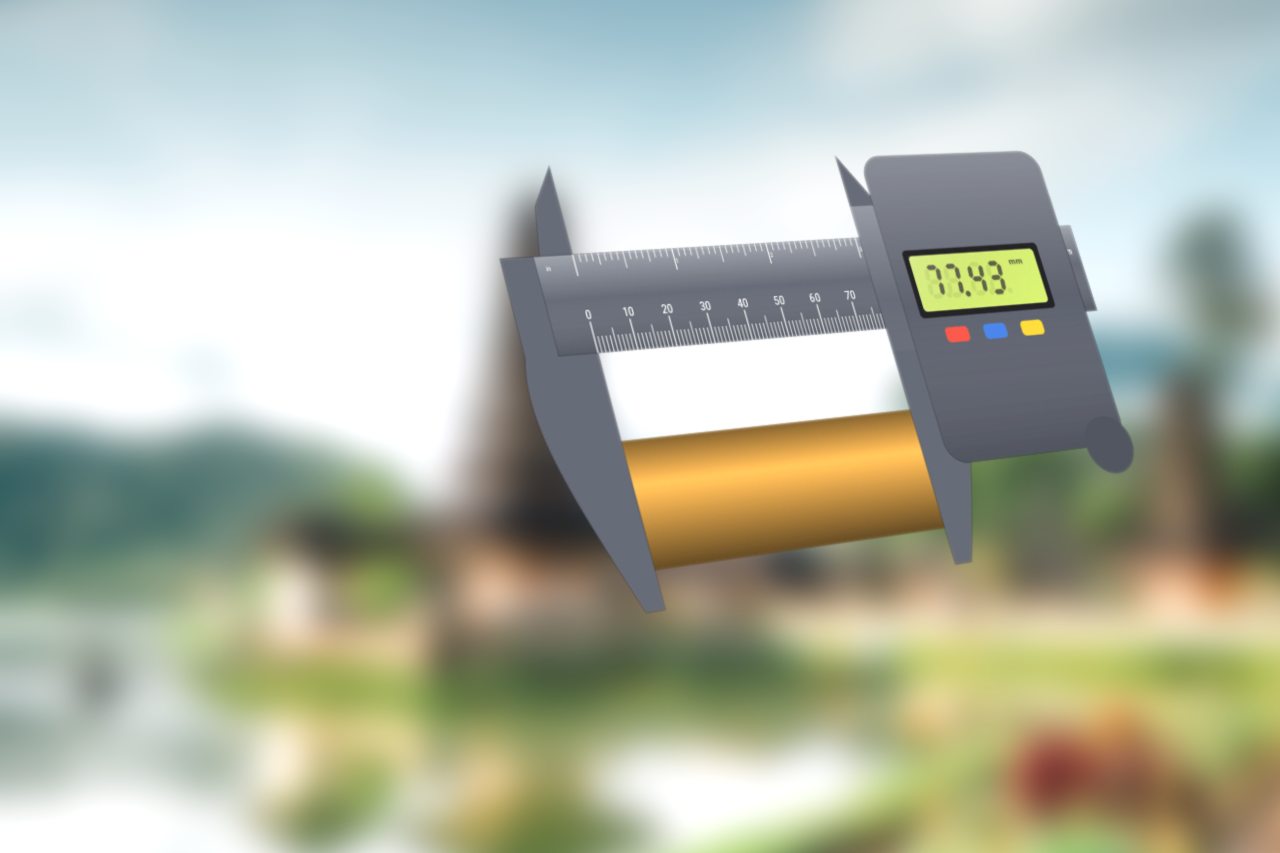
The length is 77.43
